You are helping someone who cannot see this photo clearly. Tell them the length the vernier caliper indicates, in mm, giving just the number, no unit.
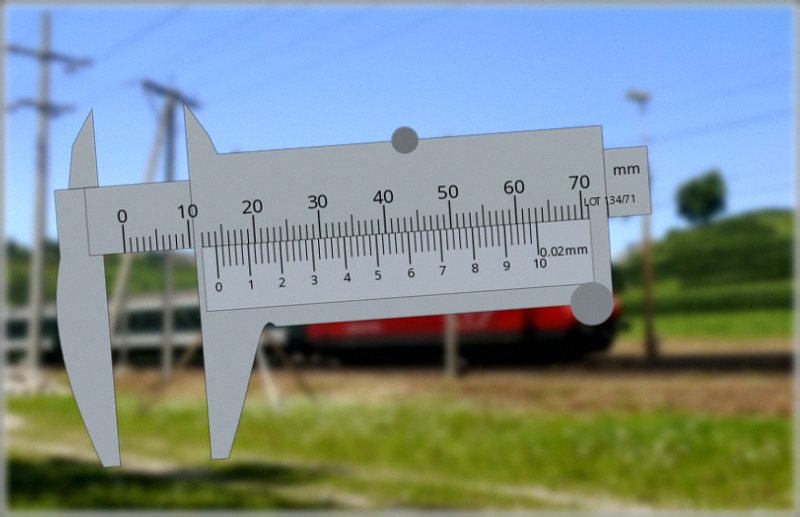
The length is 14.0
